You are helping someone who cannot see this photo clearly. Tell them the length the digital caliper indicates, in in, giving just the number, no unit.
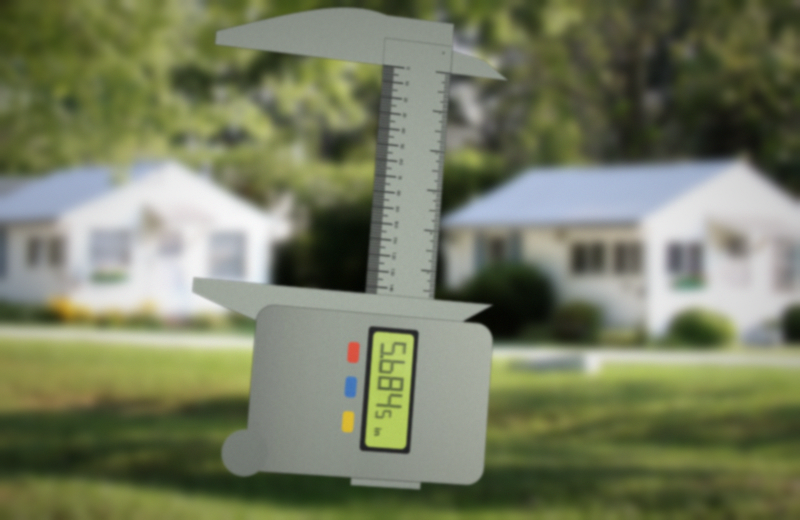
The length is 5.6845
